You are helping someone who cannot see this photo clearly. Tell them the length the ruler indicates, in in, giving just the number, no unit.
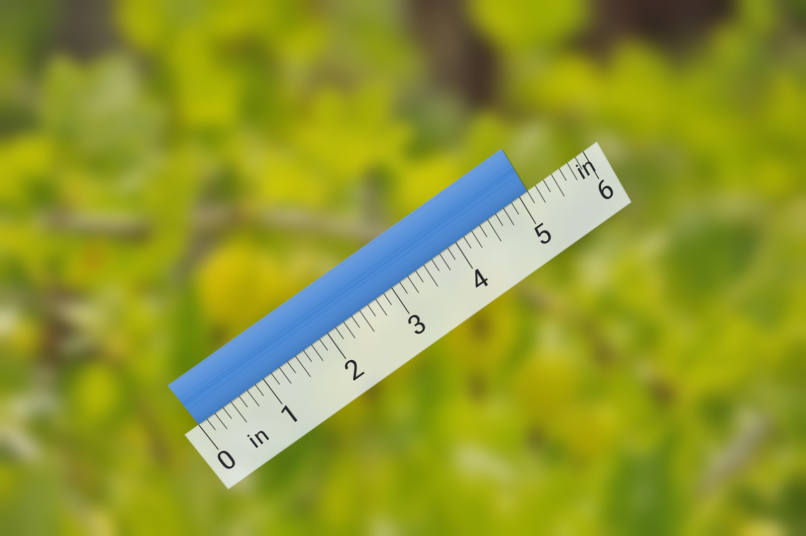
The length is 5.125
